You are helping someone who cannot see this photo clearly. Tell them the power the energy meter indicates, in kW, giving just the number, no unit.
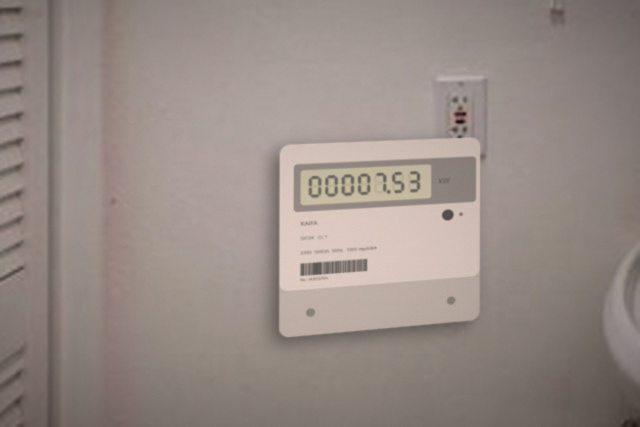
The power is 7.53
